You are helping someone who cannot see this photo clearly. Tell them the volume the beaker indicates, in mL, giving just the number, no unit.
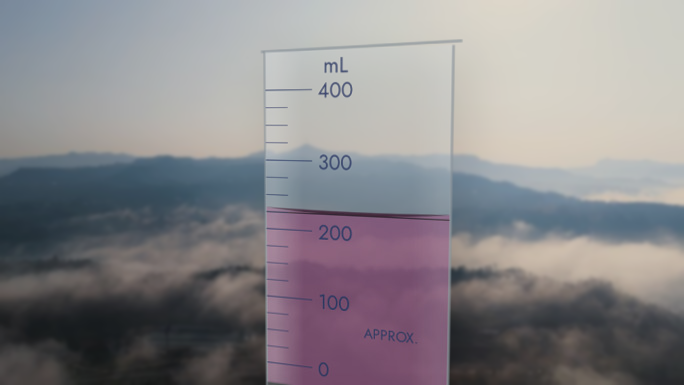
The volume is 225
